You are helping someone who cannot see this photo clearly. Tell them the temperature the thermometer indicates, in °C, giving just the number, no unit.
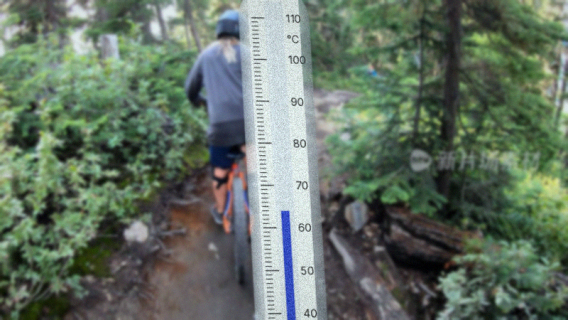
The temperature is 64
